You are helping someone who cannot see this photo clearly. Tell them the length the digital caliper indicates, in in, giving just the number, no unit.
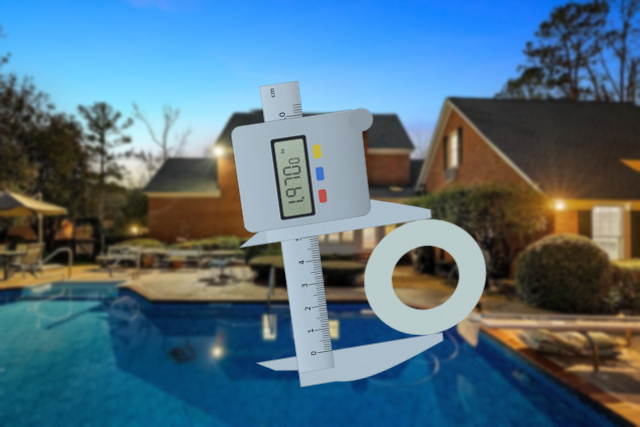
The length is 1.9700
